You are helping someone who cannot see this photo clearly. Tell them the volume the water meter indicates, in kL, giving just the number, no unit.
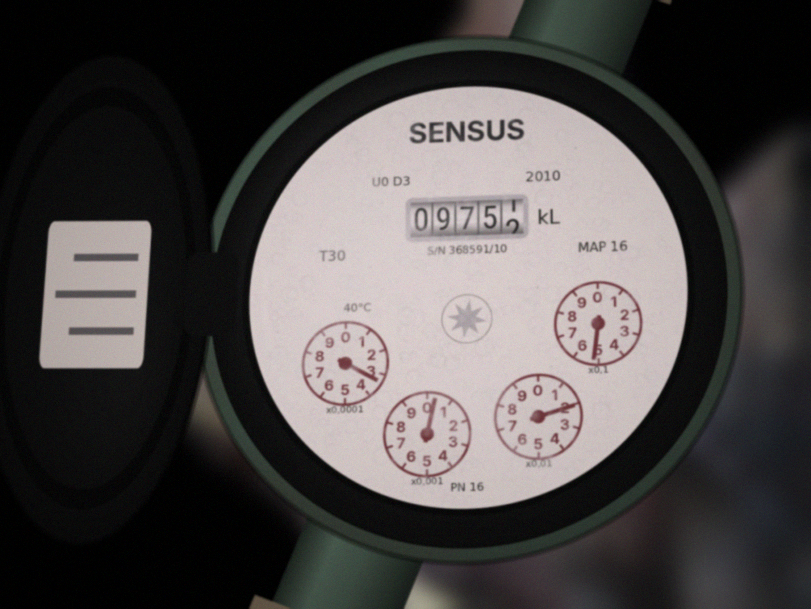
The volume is 9751.5203
